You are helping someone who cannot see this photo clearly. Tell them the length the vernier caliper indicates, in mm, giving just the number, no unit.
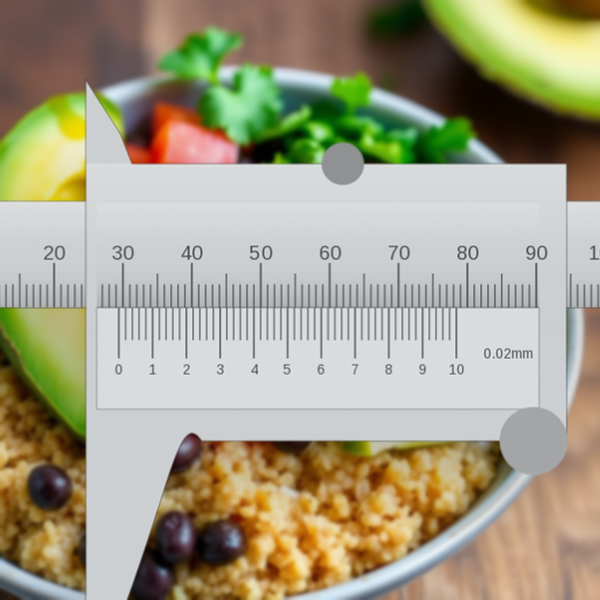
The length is 29.4
